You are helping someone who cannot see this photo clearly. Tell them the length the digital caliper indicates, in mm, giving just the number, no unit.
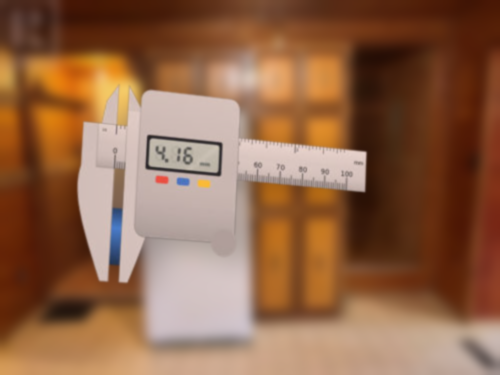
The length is 4.16
